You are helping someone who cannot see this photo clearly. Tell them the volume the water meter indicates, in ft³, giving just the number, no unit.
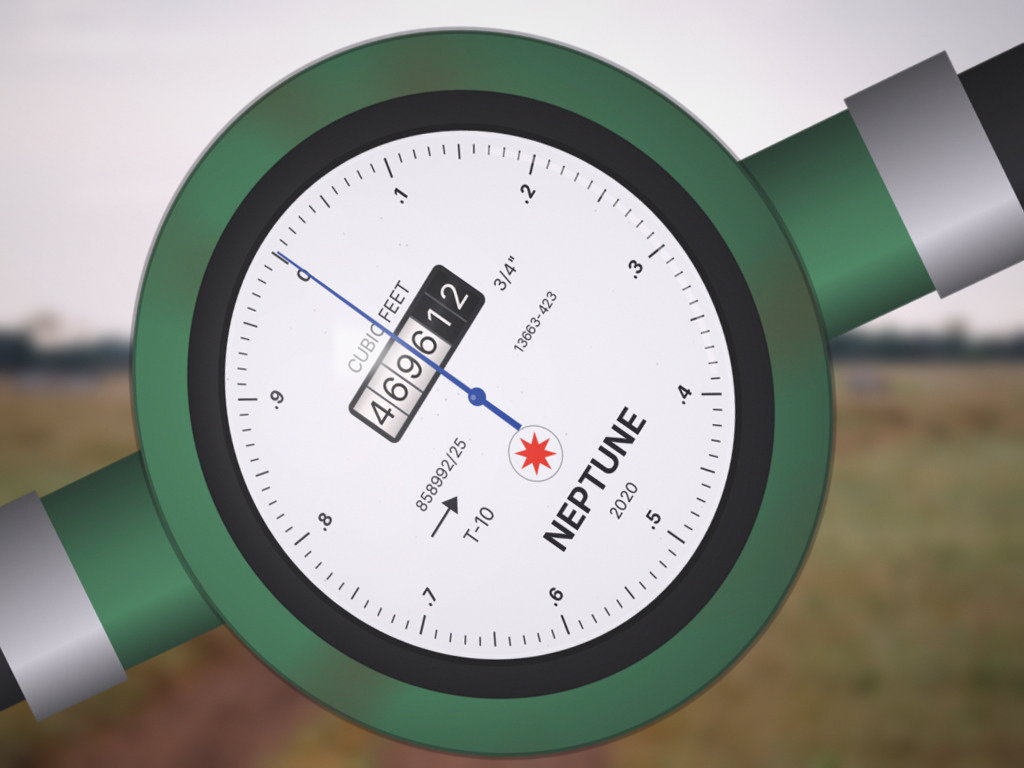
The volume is 469612.00
